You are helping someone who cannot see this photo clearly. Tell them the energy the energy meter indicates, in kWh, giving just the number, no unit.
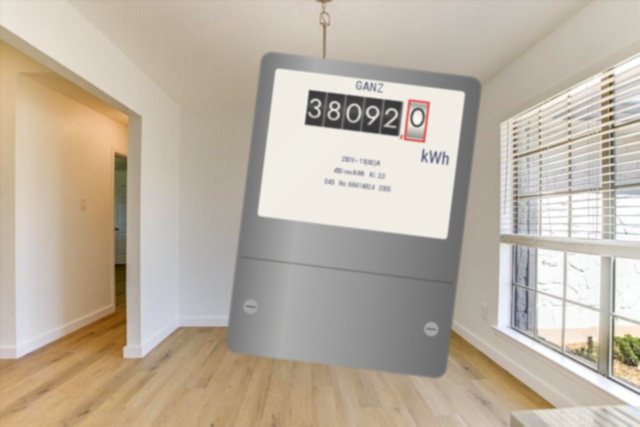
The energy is 38092.0
